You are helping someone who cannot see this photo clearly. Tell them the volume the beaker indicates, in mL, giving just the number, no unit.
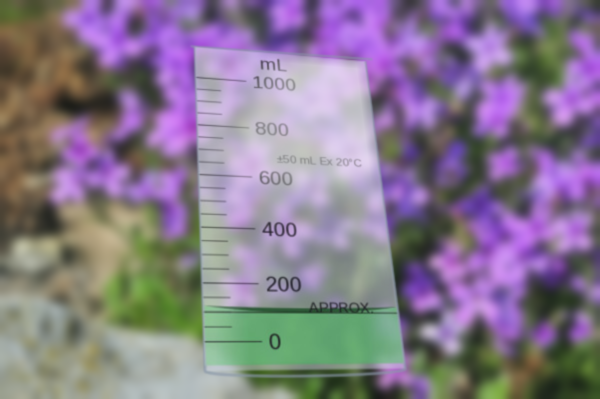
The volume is 100
